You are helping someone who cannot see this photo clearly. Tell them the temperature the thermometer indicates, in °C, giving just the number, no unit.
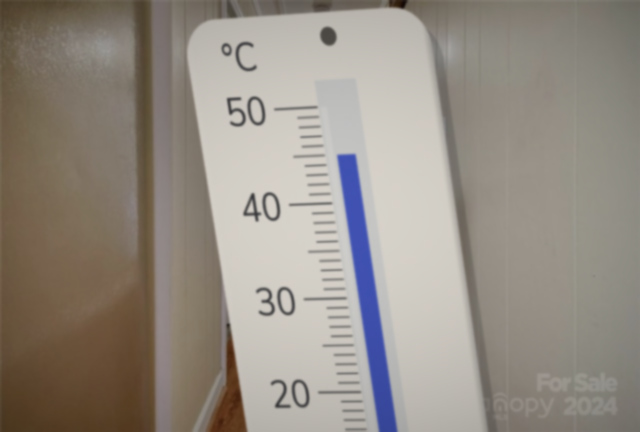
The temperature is 45
